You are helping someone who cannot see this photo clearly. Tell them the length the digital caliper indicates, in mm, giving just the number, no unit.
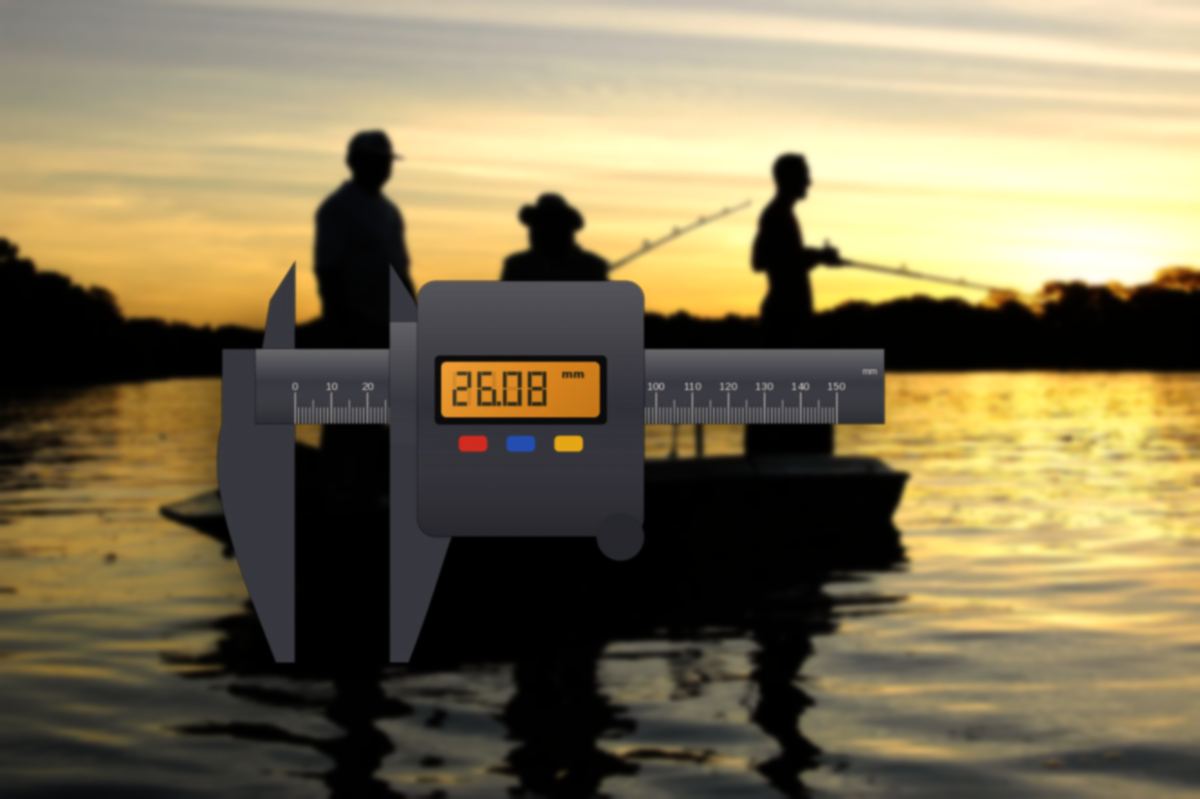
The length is 26.08
